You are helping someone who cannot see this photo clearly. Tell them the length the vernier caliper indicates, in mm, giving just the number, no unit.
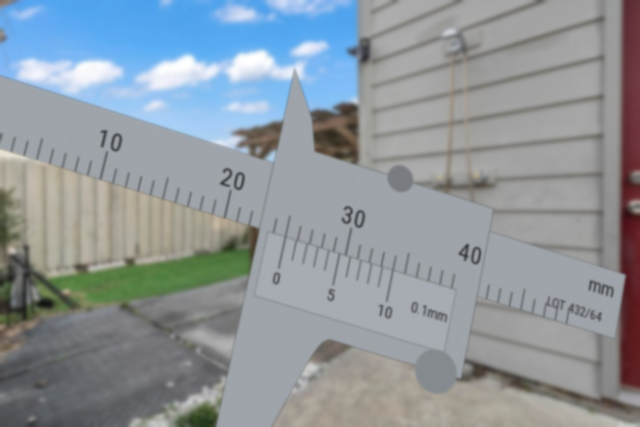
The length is 25.0
